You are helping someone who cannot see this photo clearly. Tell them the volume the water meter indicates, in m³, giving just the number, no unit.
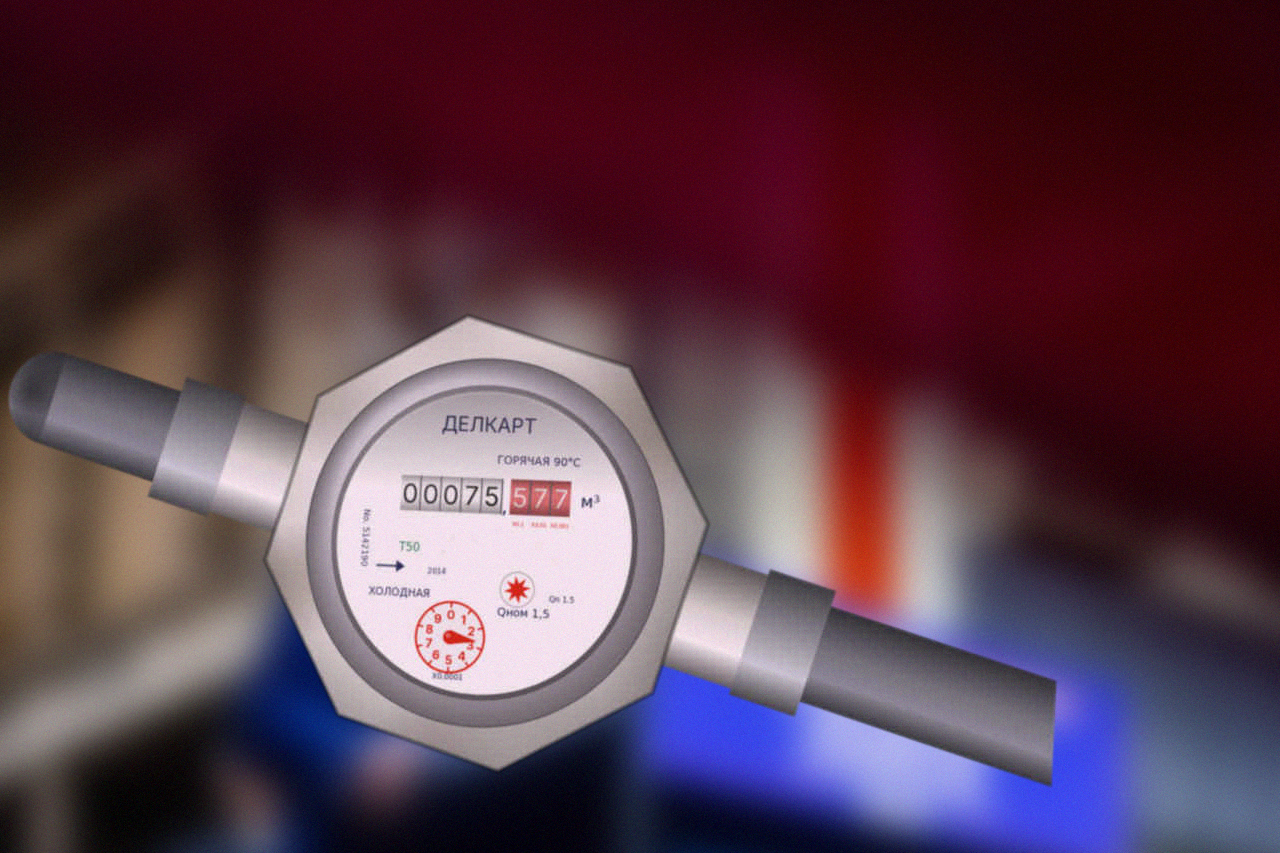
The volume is 75.5772
